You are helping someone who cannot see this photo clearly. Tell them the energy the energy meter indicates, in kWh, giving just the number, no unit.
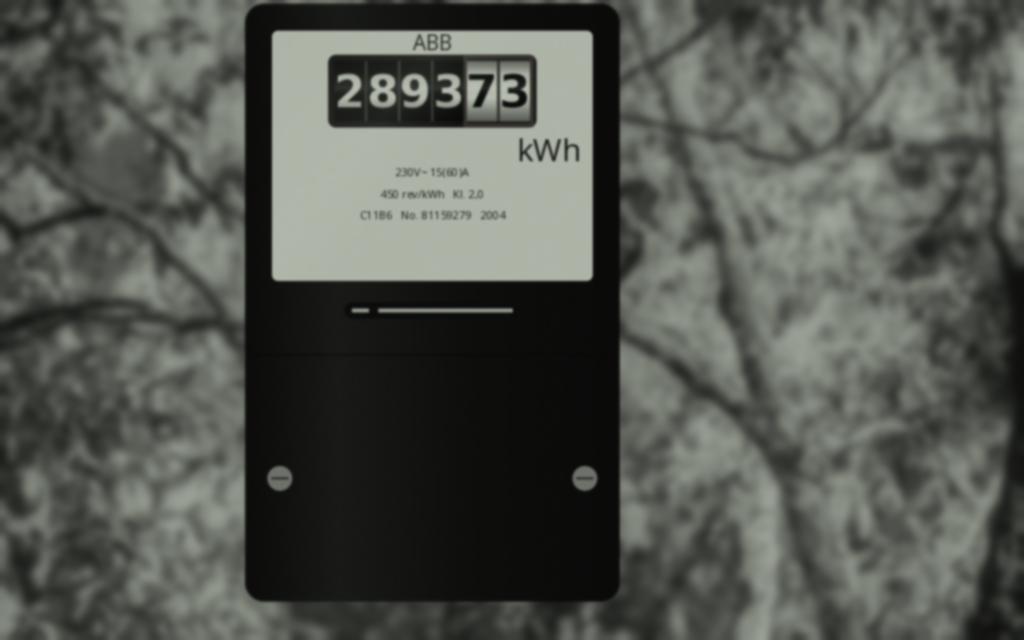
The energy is 2893.73
